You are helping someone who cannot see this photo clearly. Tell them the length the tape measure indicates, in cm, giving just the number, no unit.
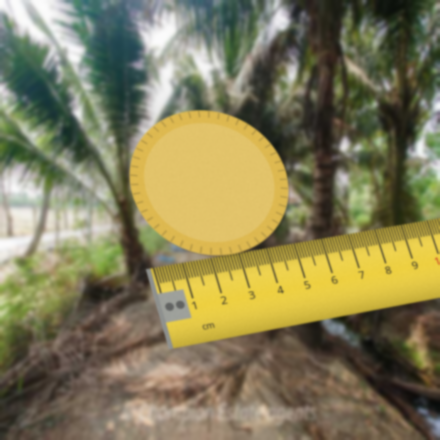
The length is 5.5
